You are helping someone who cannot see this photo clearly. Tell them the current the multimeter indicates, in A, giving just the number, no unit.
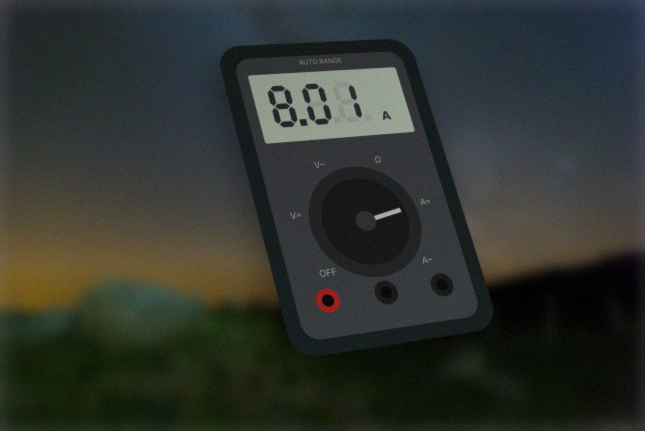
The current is 8.01
